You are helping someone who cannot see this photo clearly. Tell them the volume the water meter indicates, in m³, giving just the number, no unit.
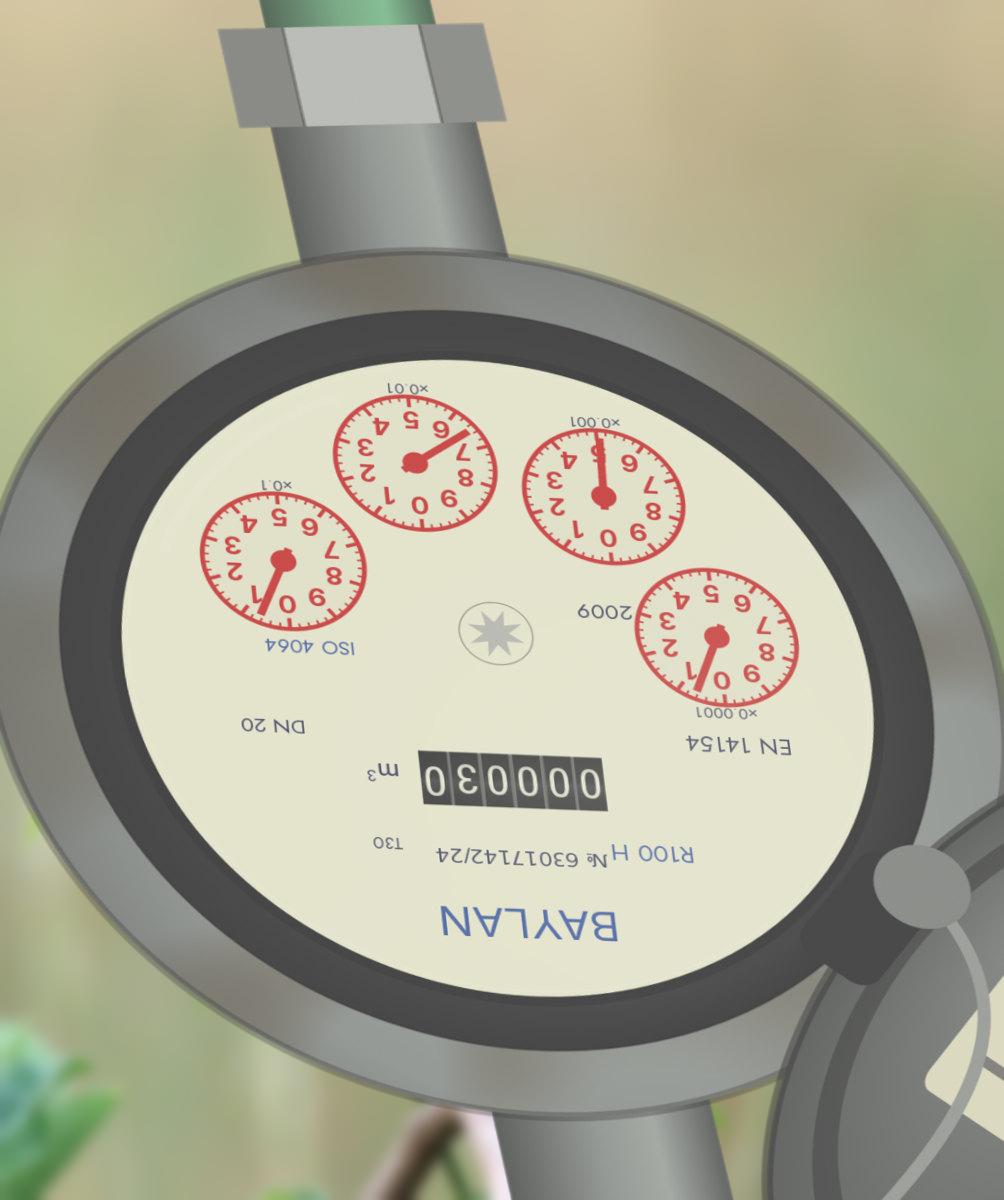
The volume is 30.0650
